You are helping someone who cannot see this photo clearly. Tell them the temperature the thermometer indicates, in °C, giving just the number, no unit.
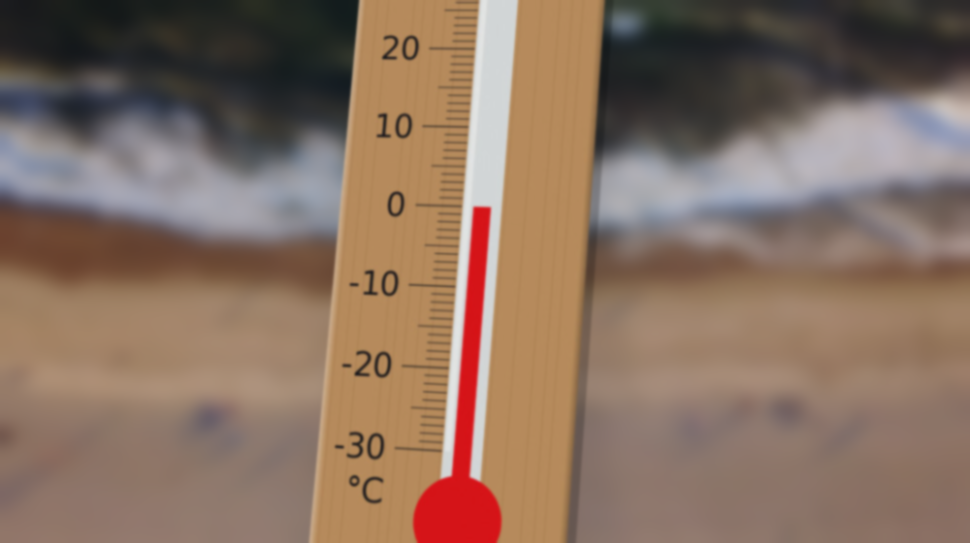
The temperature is 0
